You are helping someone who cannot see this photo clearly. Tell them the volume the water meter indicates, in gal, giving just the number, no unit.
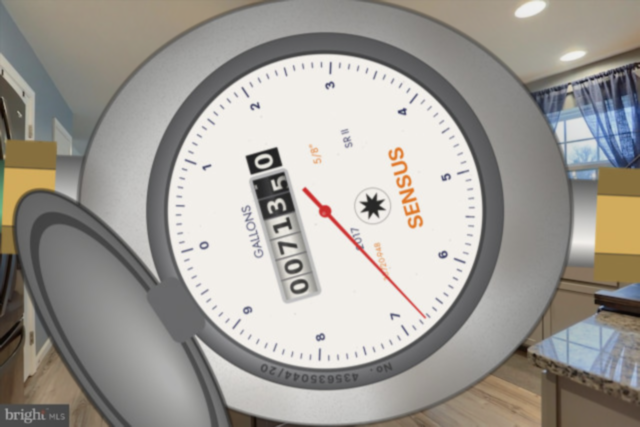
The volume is 71346.7
